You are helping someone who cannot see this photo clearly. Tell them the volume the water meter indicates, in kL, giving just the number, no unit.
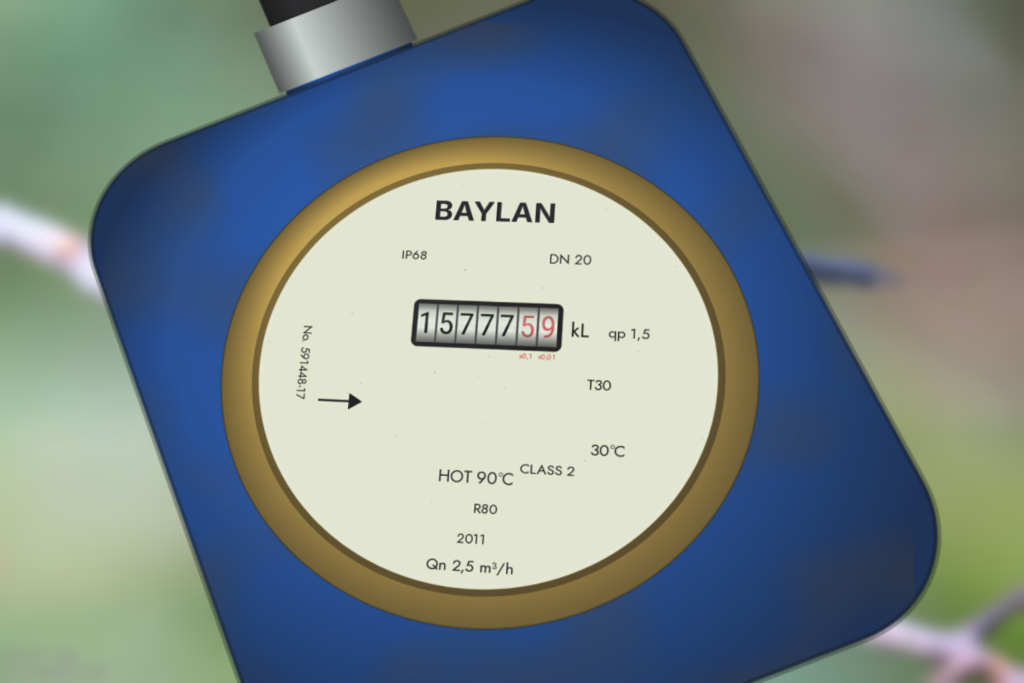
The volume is 15777.59
